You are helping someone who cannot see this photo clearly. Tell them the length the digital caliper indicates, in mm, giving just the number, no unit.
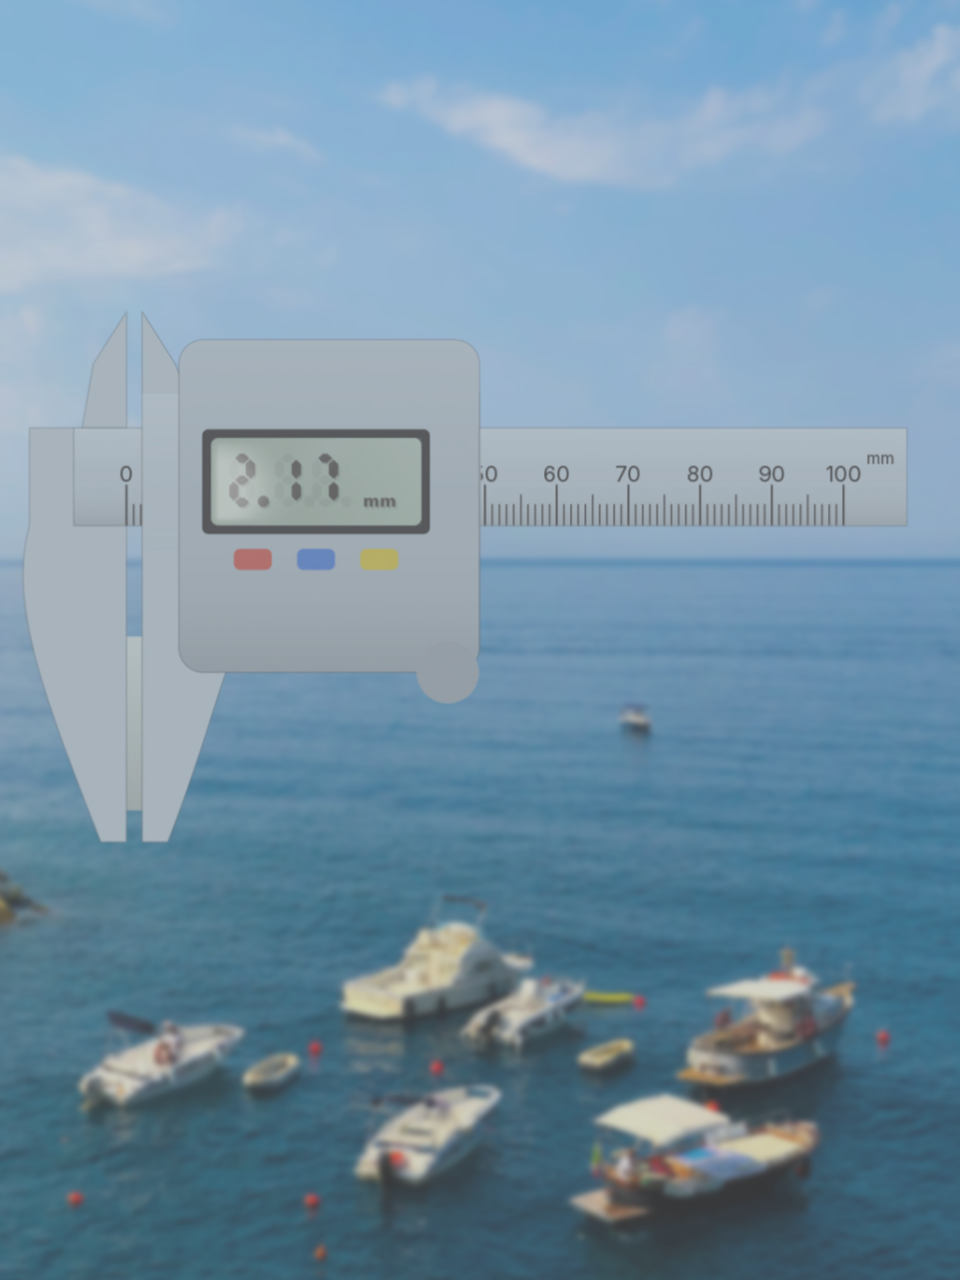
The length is 2.17
